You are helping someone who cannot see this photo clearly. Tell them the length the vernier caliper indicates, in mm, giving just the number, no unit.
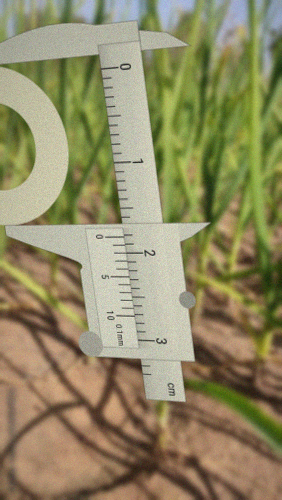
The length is 18.2
